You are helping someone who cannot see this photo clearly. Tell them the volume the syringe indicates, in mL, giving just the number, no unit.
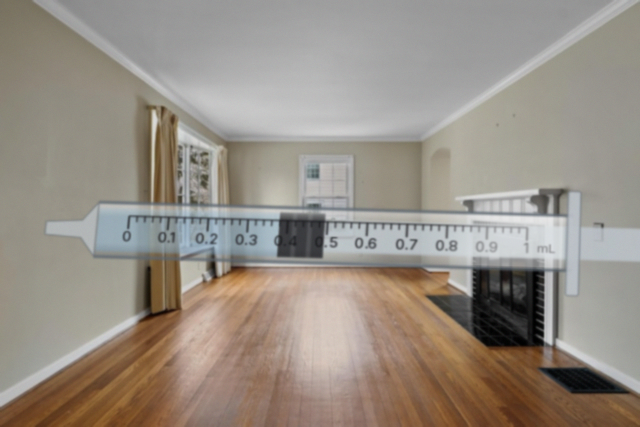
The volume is 0.38
